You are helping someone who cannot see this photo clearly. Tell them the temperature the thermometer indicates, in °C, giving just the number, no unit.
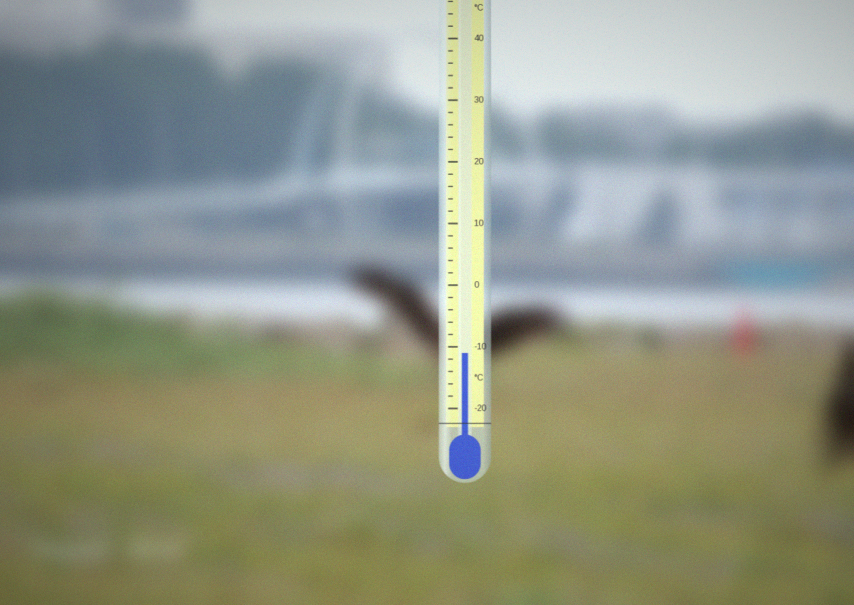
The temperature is -11
